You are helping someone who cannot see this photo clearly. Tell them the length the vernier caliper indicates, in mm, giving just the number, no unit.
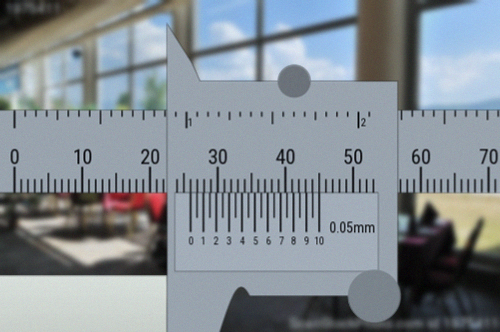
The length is 26.0
